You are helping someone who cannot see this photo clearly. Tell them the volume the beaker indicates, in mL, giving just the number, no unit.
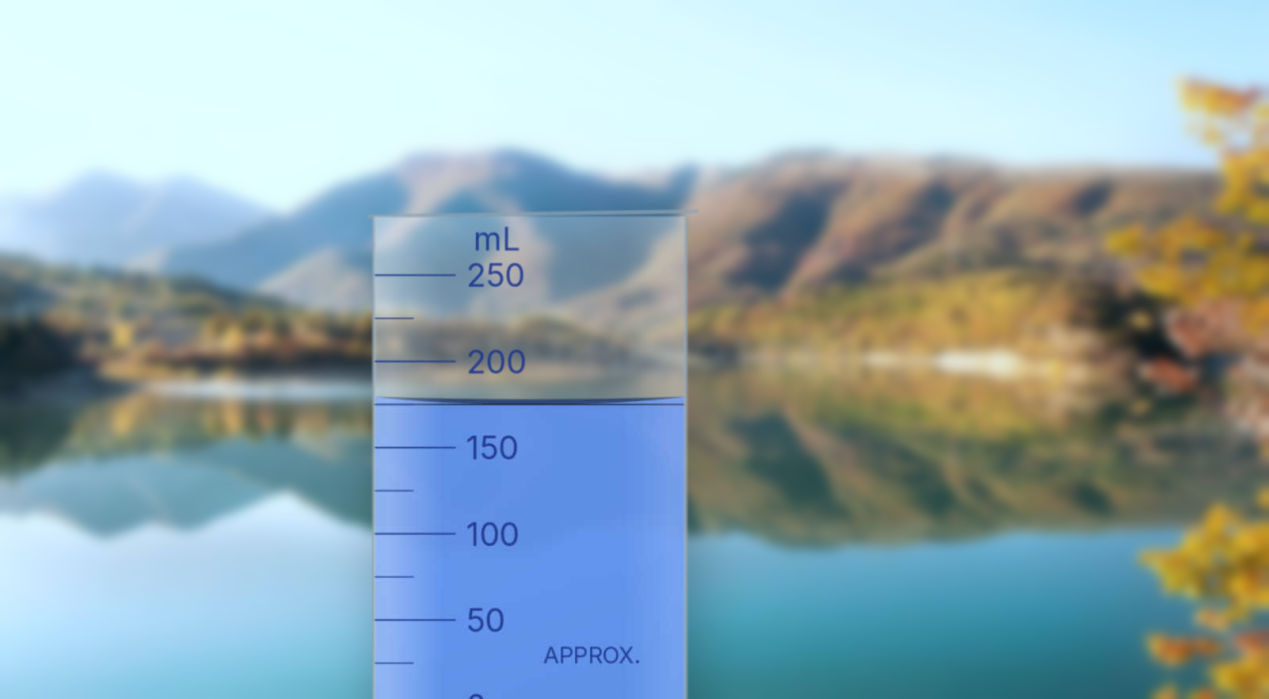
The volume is 175
